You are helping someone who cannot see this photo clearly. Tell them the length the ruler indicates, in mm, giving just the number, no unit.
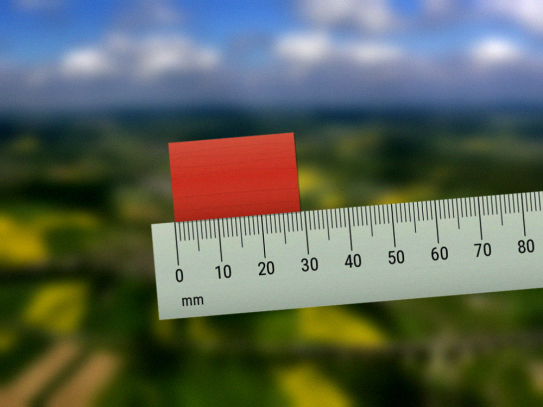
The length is 29
